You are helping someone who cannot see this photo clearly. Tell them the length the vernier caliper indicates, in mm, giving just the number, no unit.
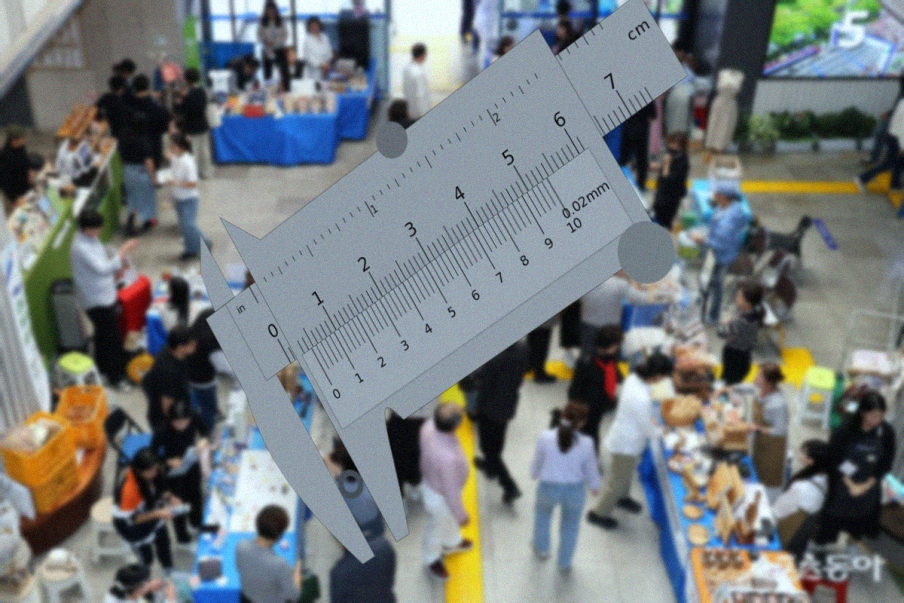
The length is 4.6
